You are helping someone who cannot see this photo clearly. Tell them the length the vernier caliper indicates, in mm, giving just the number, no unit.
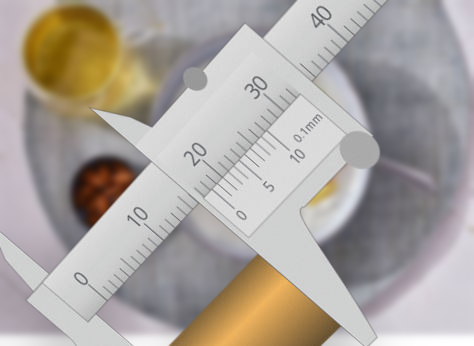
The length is 18.2
